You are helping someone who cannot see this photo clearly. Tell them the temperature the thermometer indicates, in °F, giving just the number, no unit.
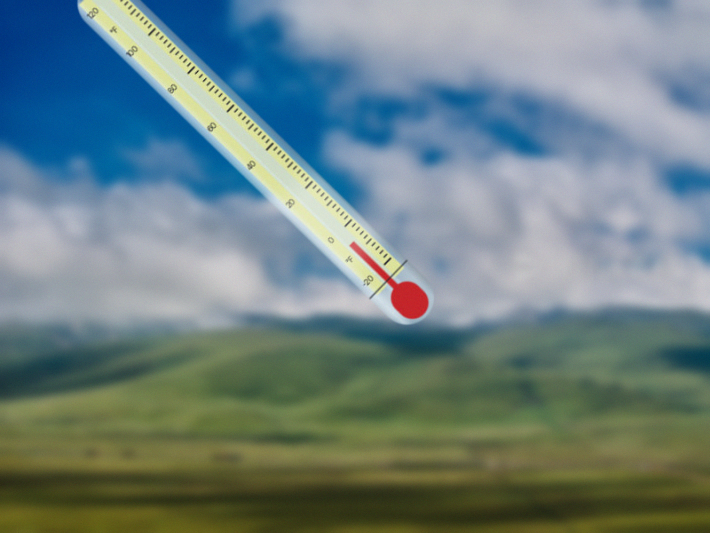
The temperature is -6
